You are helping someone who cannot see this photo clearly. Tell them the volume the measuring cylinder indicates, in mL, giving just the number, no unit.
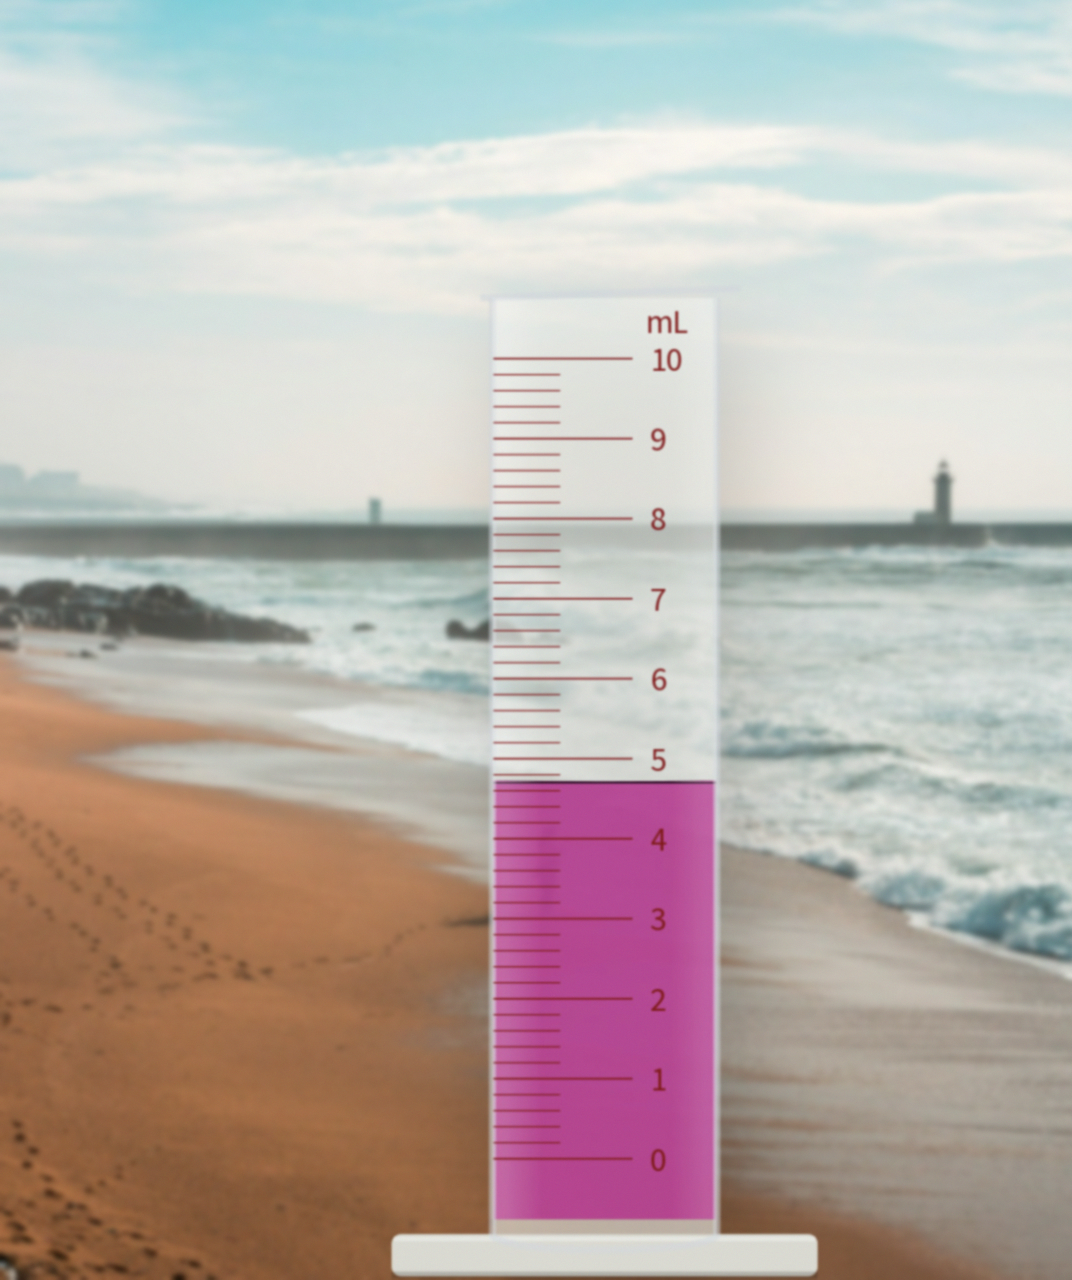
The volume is 4.7
